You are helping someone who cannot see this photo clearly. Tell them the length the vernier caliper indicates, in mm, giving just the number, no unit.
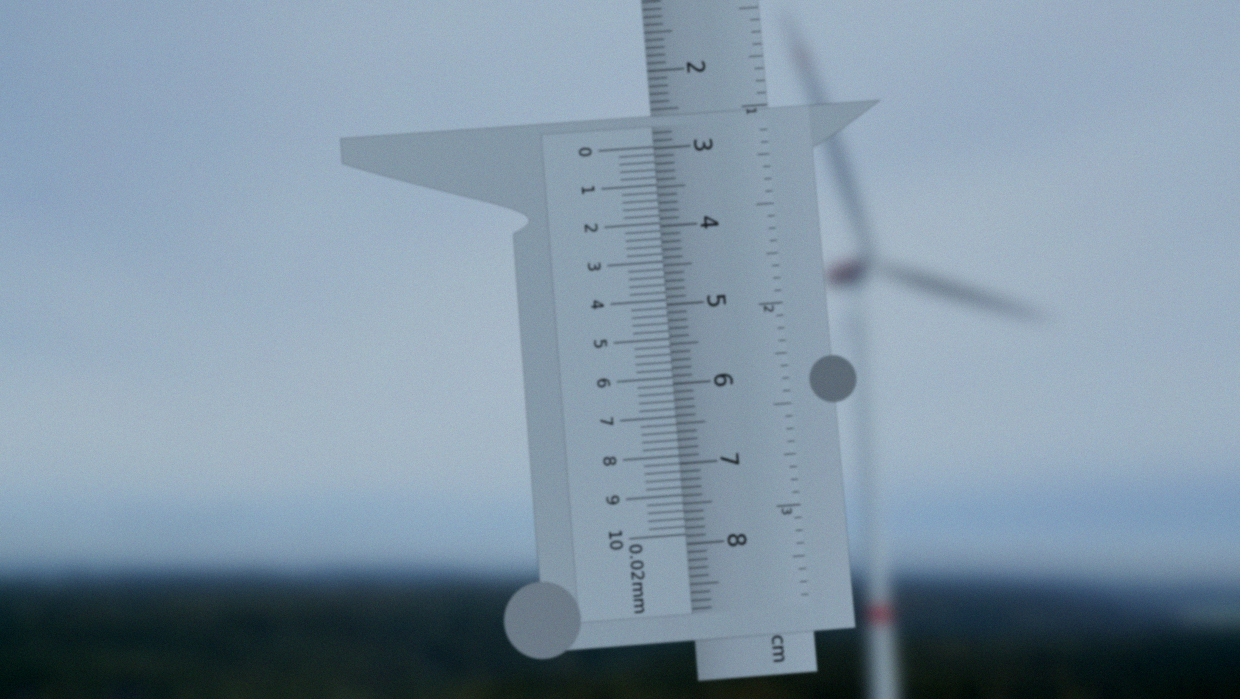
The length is 29.8
